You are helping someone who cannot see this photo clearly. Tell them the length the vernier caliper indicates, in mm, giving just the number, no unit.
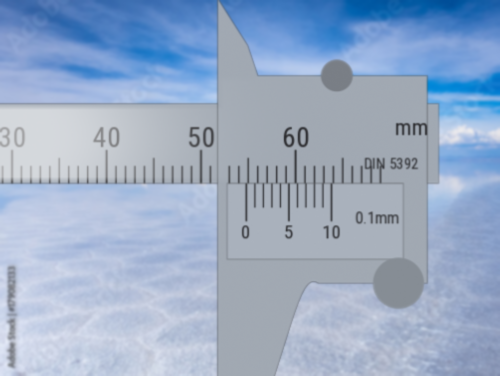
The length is 54.8
